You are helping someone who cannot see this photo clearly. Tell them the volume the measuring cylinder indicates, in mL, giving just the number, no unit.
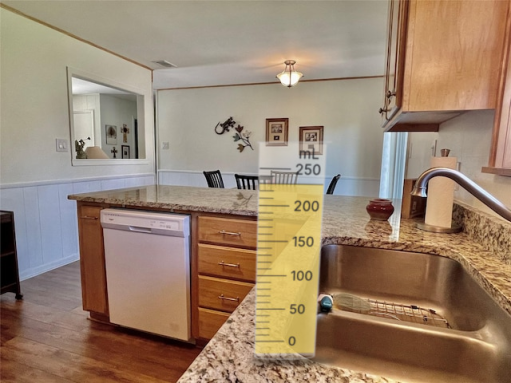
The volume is 230
